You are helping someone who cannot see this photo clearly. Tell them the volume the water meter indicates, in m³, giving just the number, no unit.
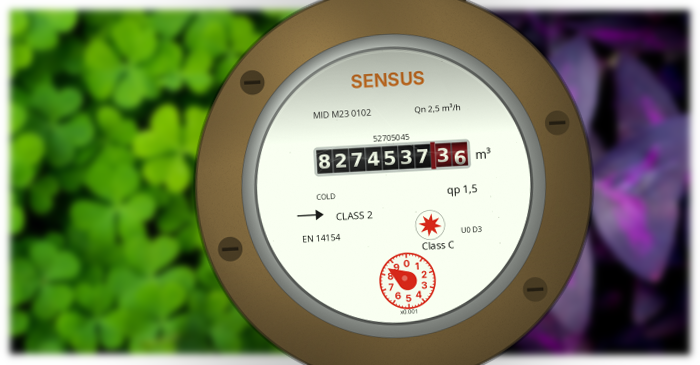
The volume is 8274537.358
